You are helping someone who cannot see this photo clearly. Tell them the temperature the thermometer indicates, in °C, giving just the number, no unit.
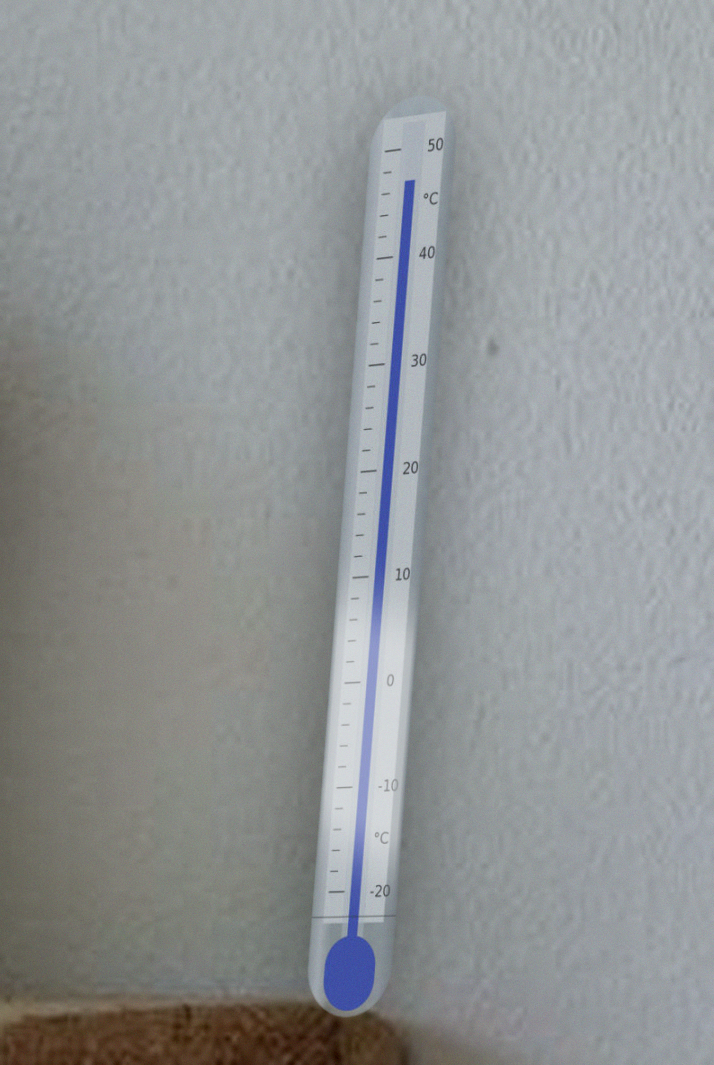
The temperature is 47
